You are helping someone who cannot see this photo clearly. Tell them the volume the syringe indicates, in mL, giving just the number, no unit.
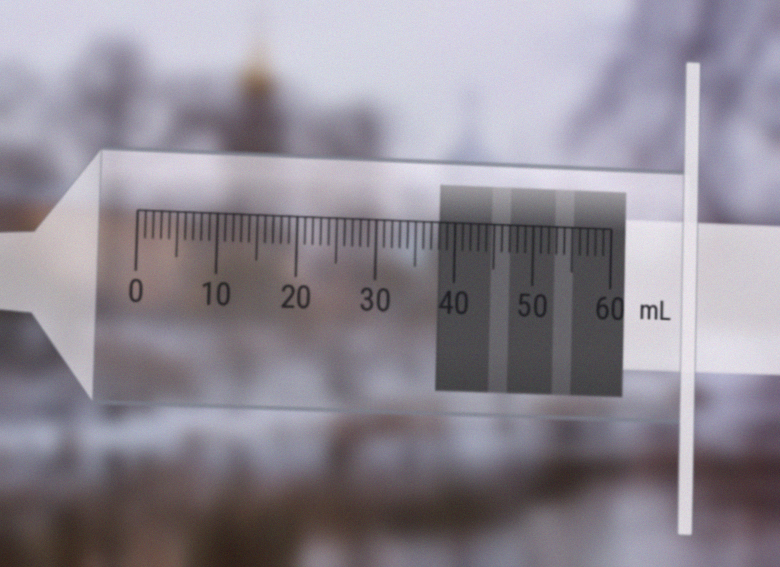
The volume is 38
